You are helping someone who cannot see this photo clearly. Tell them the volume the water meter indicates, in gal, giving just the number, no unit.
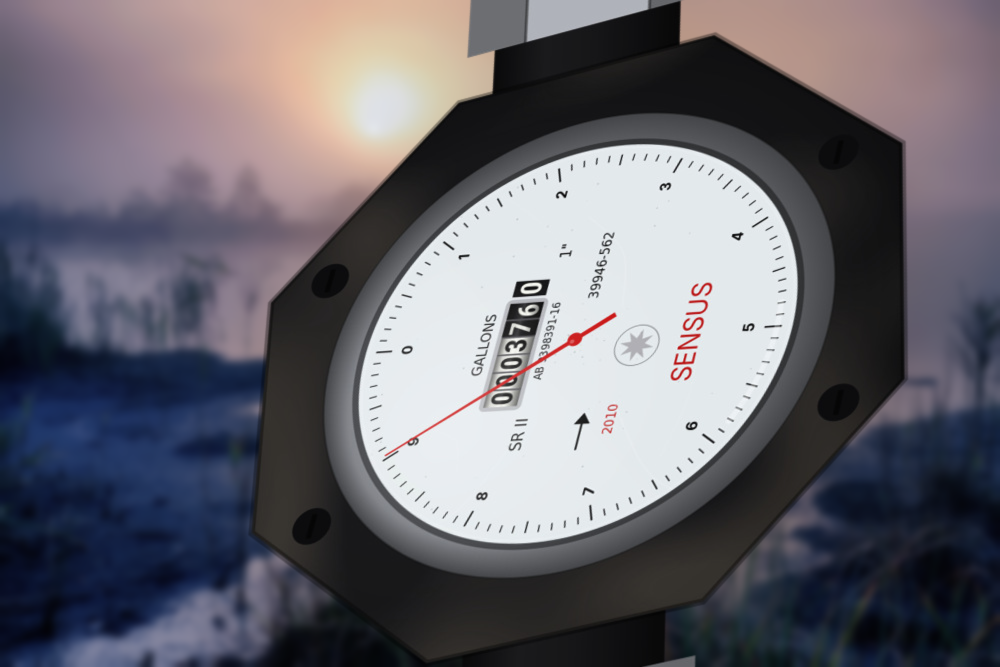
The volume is 3759.0
